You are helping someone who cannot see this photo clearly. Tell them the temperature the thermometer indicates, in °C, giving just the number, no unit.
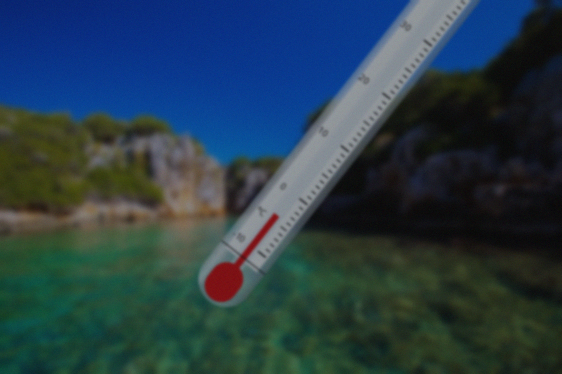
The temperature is -4
